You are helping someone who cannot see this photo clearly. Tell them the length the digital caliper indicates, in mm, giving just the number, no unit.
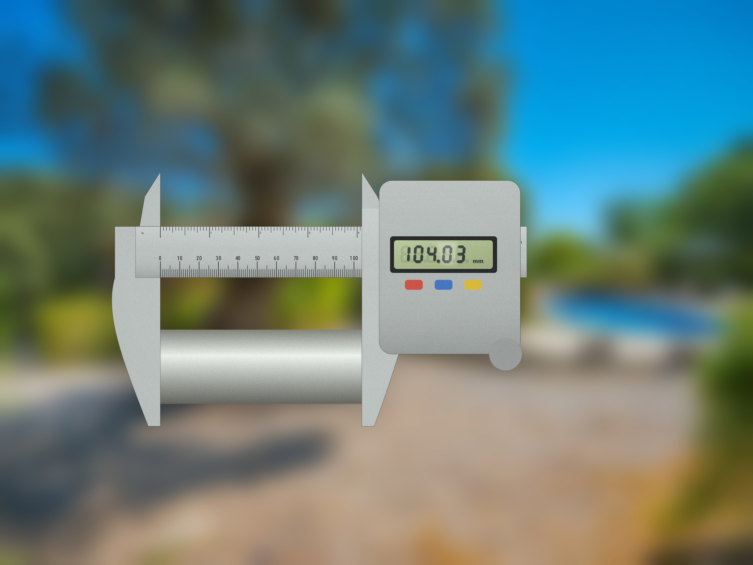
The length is 104.03
